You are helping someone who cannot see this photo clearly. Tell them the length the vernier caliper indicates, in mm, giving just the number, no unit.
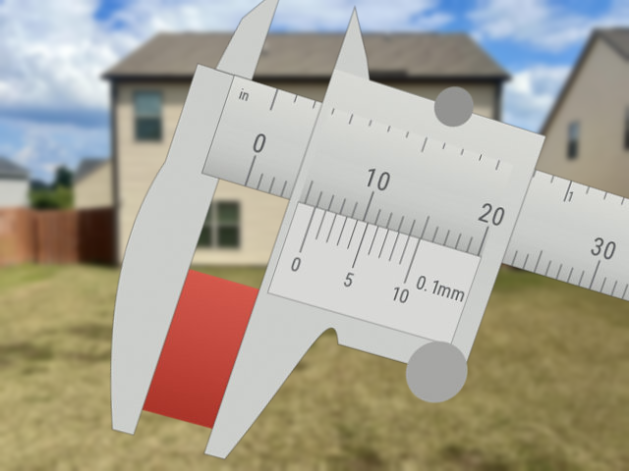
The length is 5.9
